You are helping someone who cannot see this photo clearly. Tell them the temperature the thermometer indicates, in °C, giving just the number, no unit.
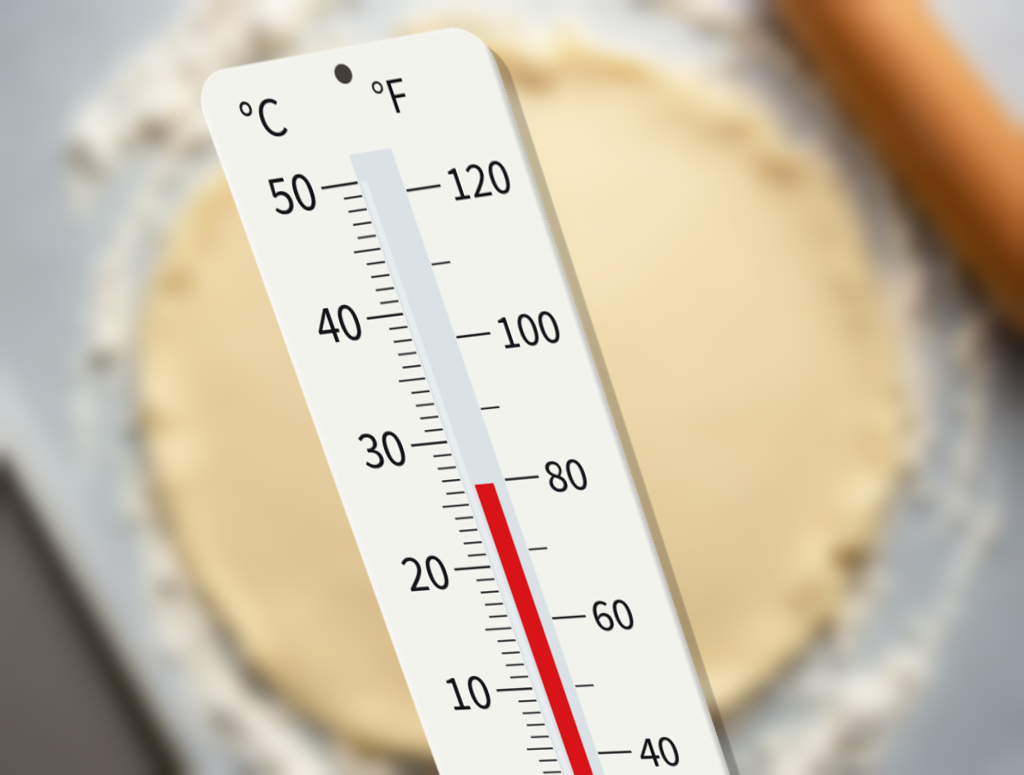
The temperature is 26.5
